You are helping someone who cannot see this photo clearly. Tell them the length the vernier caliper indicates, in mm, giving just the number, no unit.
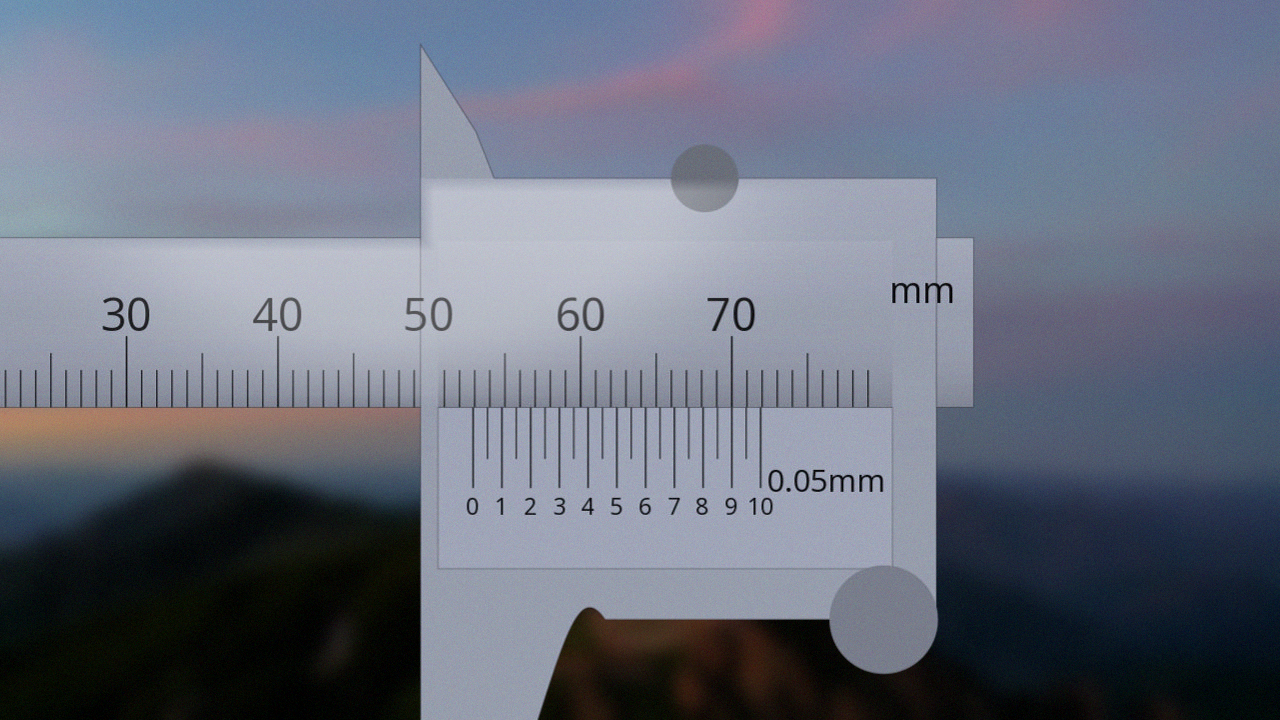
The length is 52.9
